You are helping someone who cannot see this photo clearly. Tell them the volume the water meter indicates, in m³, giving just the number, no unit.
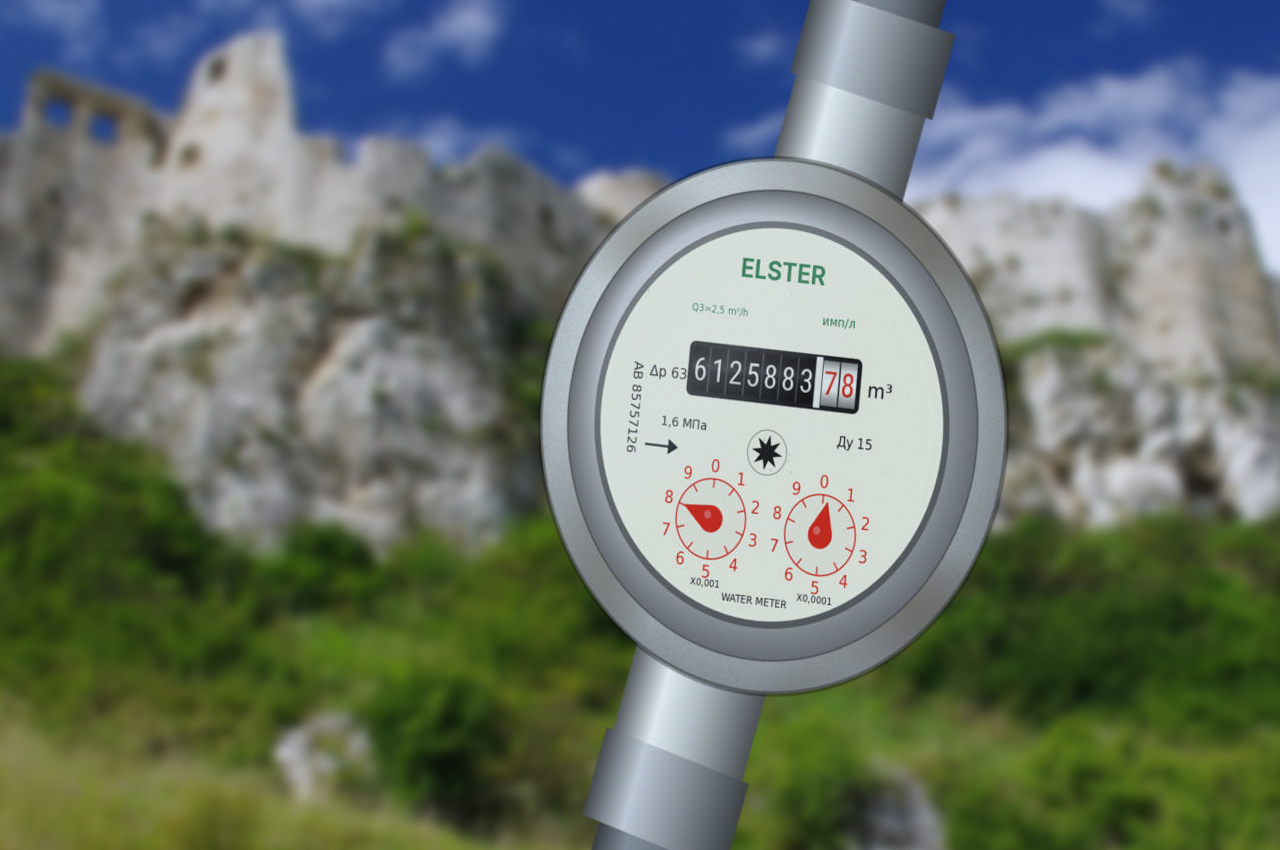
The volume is 6125883.7880
